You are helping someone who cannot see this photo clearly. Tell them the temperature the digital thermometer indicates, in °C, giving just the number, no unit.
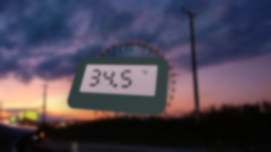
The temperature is 34.5
